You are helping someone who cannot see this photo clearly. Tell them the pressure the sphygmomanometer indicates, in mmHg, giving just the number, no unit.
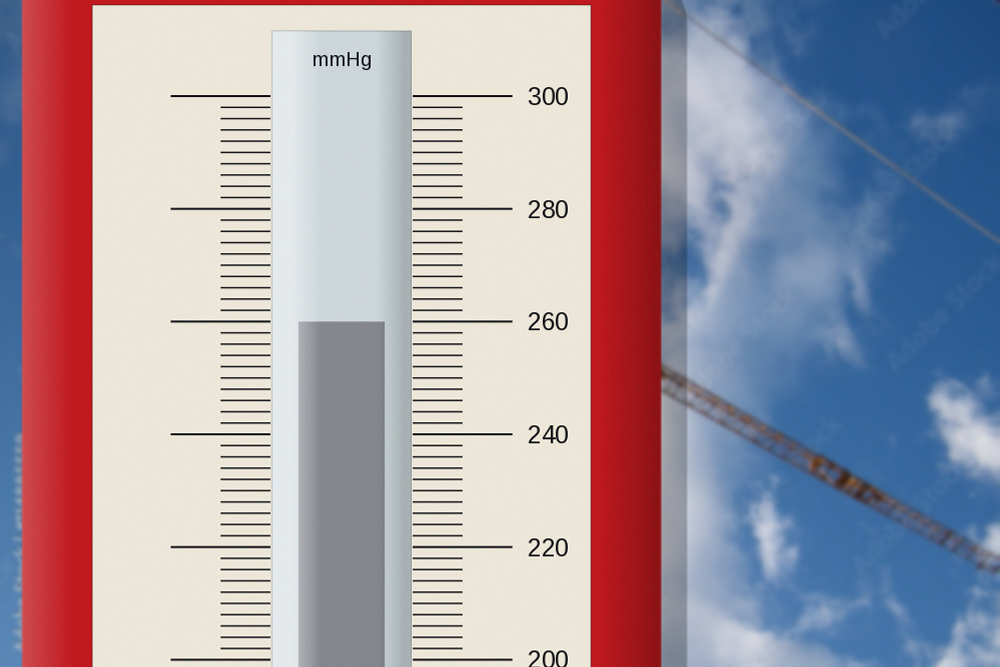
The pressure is 260
